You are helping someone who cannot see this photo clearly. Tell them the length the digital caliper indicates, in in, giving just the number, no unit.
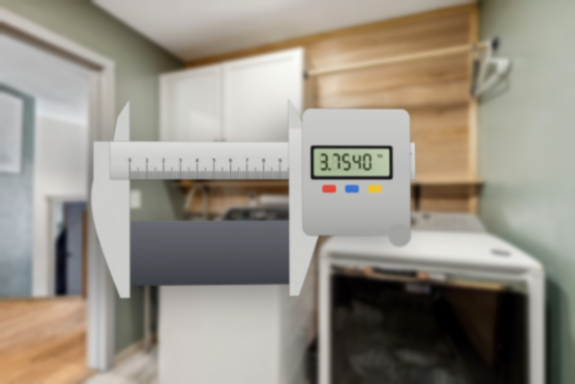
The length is 3.7540
